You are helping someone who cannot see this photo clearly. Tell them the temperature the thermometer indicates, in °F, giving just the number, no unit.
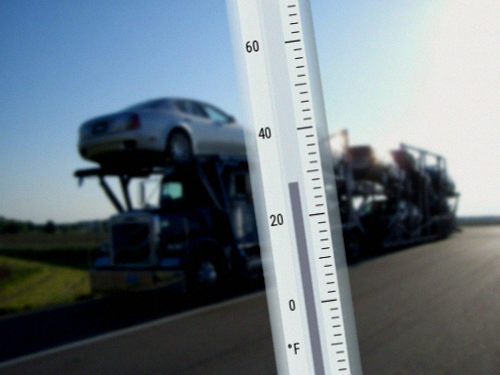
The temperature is 28
